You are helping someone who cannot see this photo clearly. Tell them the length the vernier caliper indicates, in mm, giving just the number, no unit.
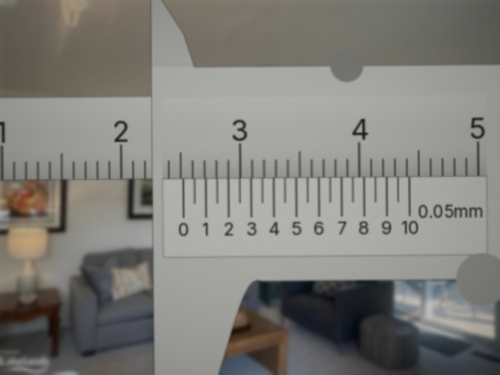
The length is 25.2
